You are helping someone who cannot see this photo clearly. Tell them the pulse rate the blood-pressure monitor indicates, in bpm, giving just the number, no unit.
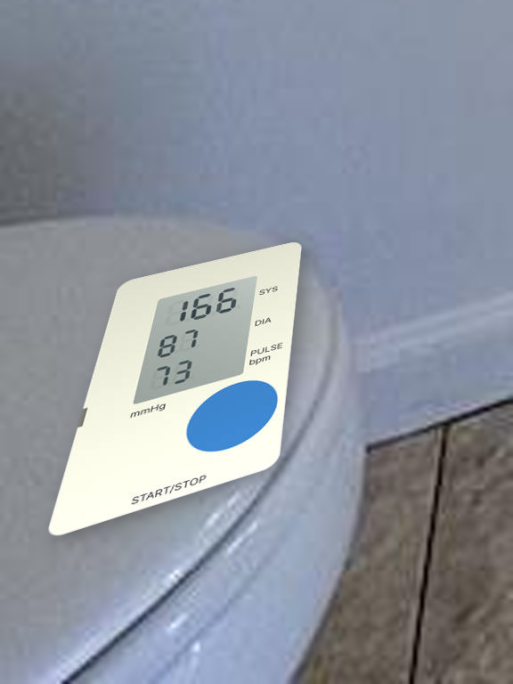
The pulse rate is 73
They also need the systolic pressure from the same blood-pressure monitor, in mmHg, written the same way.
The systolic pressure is 166
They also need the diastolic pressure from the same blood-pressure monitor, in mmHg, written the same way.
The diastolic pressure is 87
